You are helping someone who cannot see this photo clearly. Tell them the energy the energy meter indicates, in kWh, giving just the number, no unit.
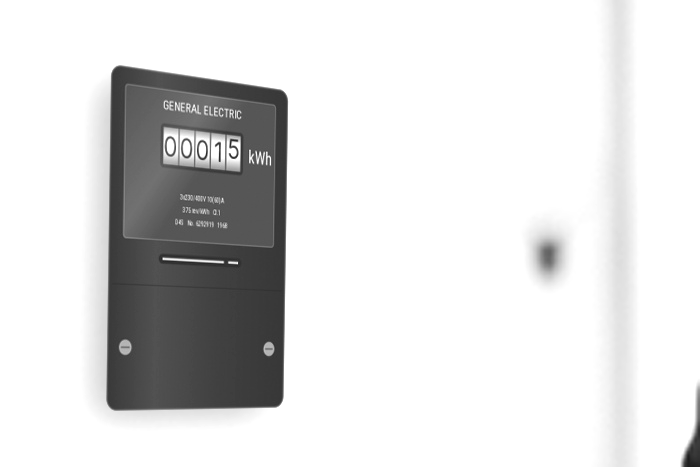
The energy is 15
